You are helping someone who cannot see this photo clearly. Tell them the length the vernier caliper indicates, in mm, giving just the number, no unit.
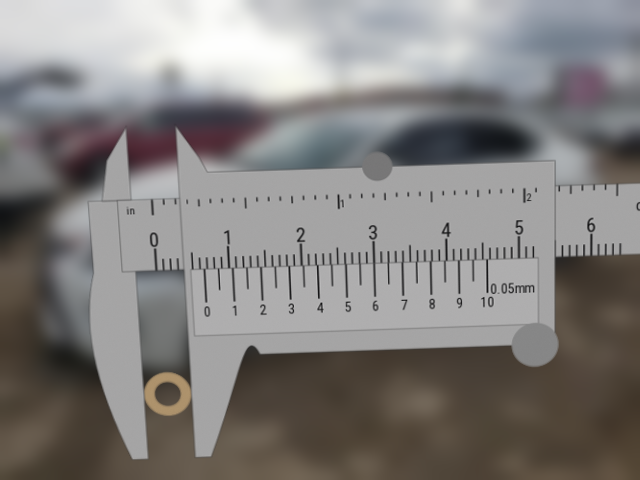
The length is 6.6
